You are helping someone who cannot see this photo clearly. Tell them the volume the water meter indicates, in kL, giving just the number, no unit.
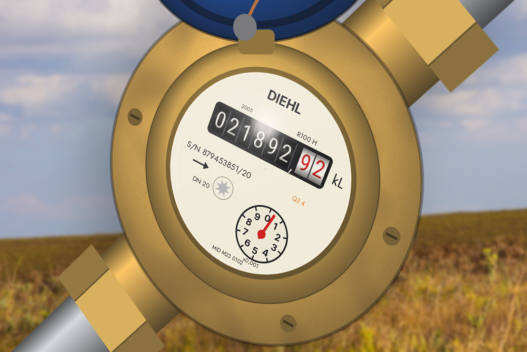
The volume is 21892.920
